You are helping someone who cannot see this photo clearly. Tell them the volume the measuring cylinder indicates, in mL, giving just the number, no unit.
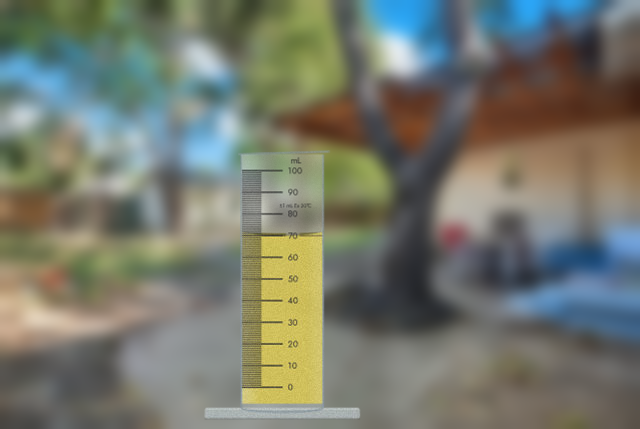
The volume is 70
